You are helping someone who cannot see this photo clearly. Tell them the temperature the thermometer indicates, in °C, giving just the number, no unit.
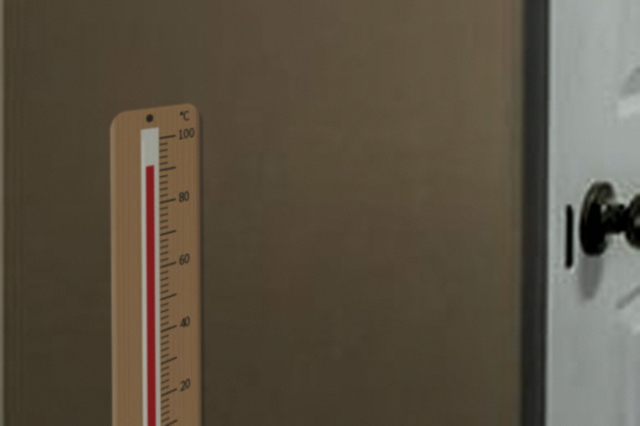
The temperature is 92
